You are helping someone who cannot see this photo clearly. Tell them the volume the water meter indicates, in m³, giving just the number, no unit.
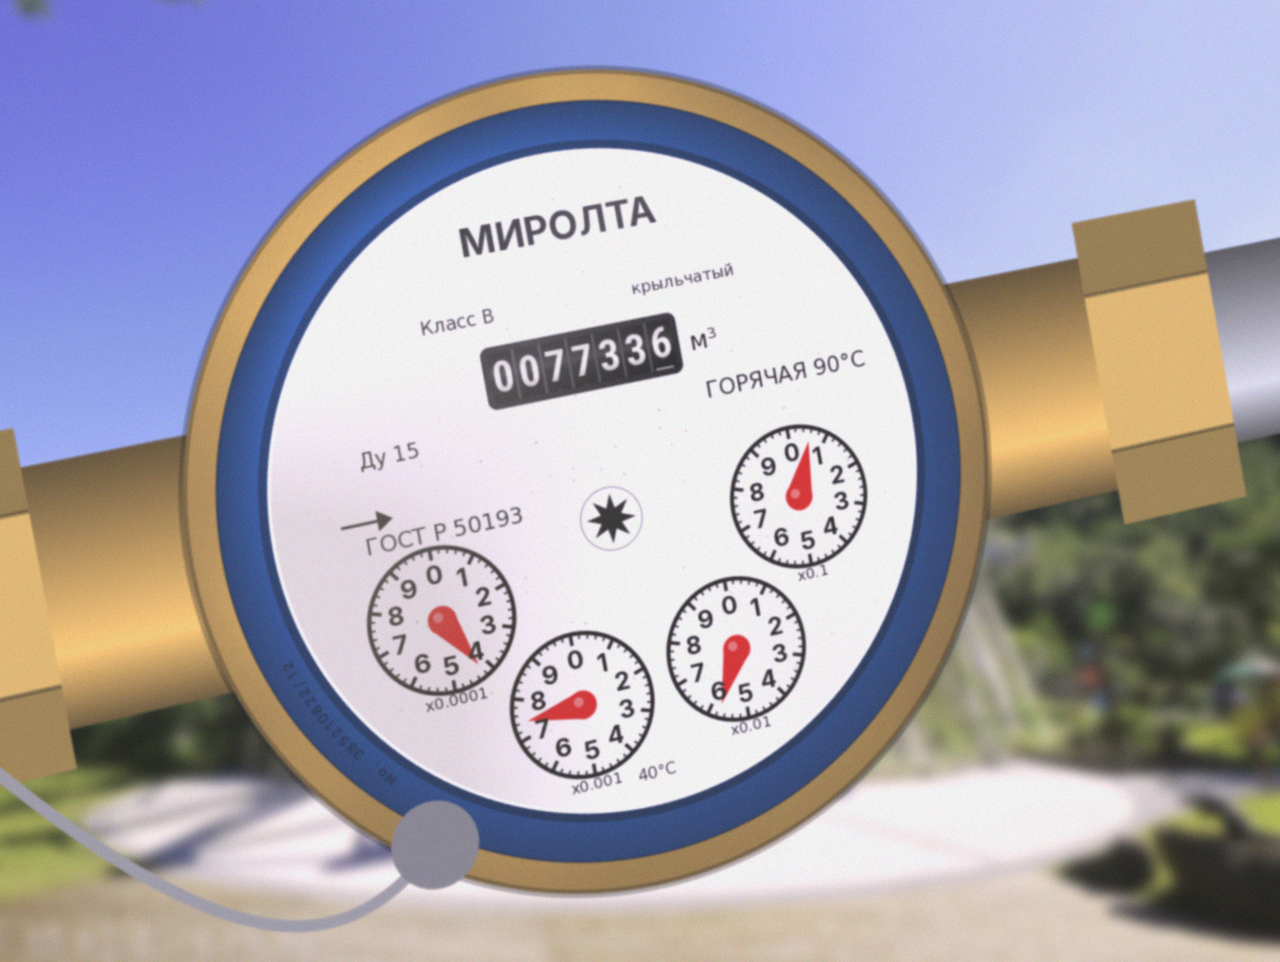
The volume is 77336.0574
